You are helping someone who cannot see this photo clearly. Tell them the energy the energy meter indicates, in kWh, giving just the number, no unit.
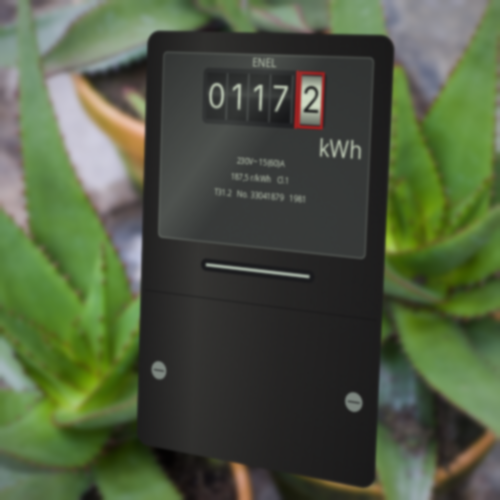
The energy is 117.2
